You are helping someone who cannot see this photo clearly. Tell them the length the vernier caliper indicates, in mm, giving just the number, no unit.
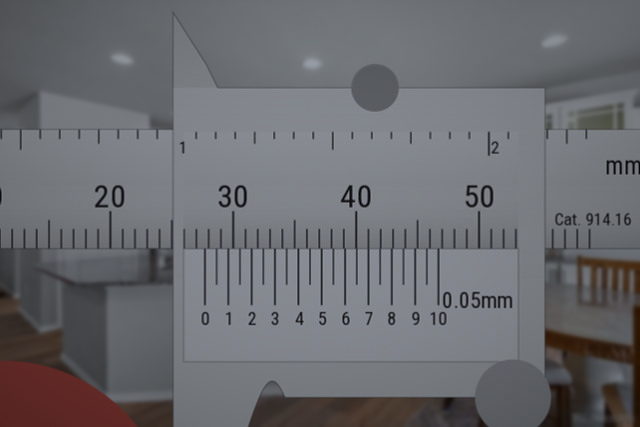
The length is 27.7
